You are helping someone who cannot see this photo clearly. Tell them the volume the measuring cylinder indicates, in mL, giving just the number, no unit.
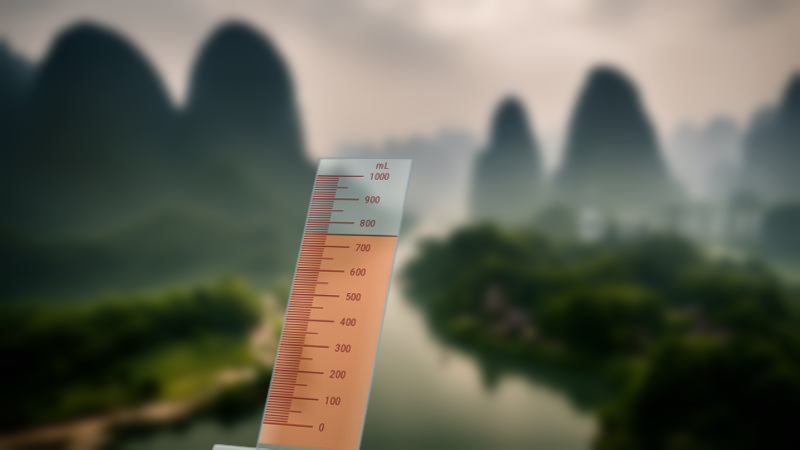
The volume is 750
